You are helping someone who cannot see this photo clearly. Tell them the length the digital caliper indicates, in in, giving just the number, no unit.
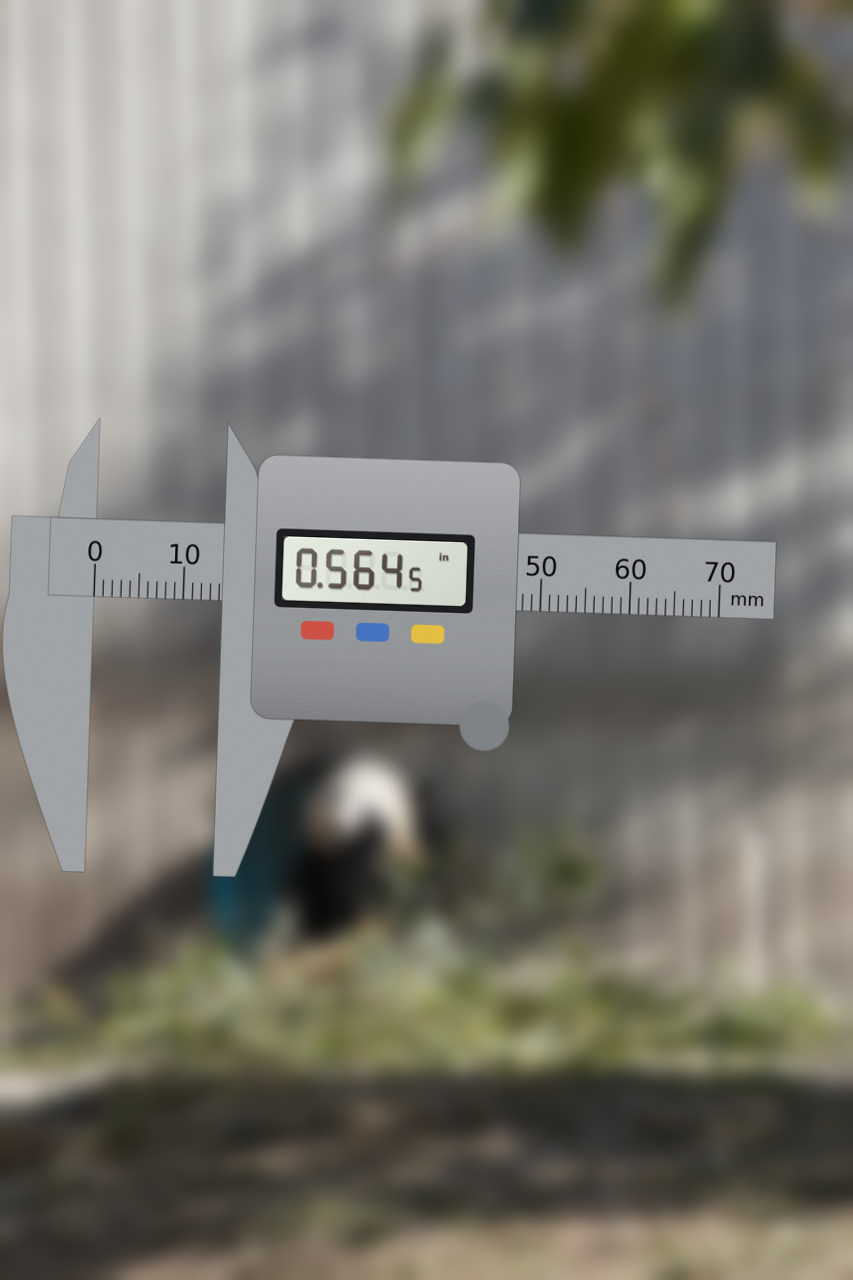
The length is 0.5645
